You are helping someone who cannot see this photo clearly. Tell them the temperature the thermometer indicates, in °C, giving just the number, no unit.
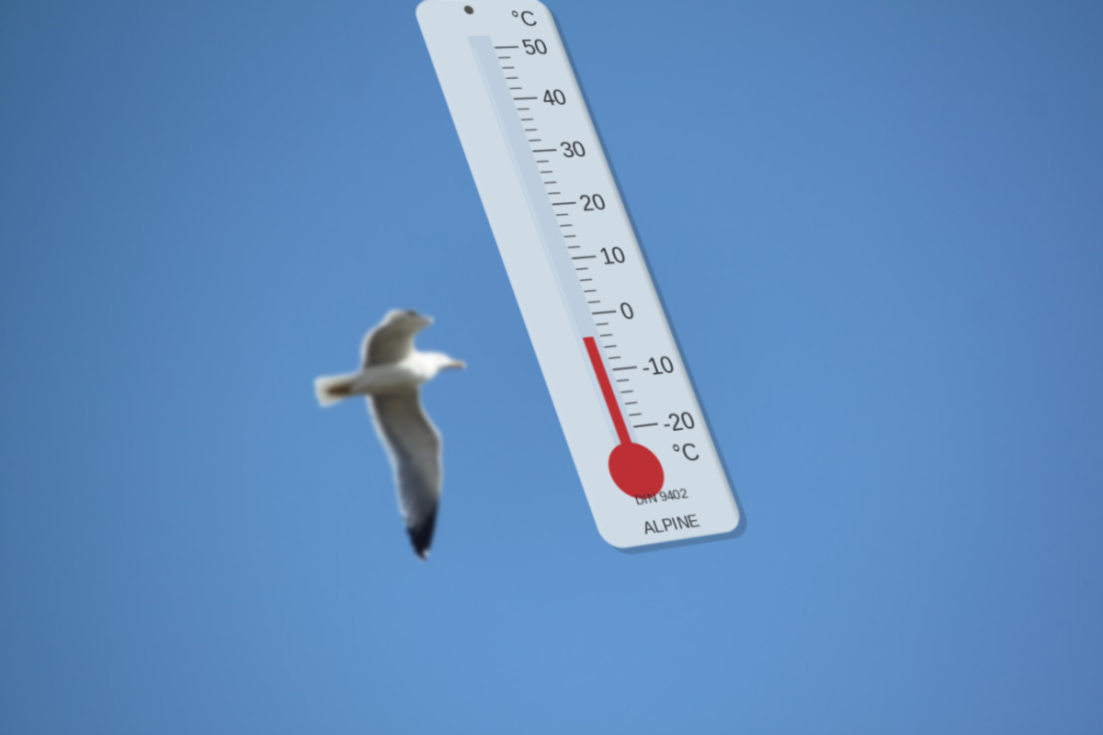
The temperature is -4
